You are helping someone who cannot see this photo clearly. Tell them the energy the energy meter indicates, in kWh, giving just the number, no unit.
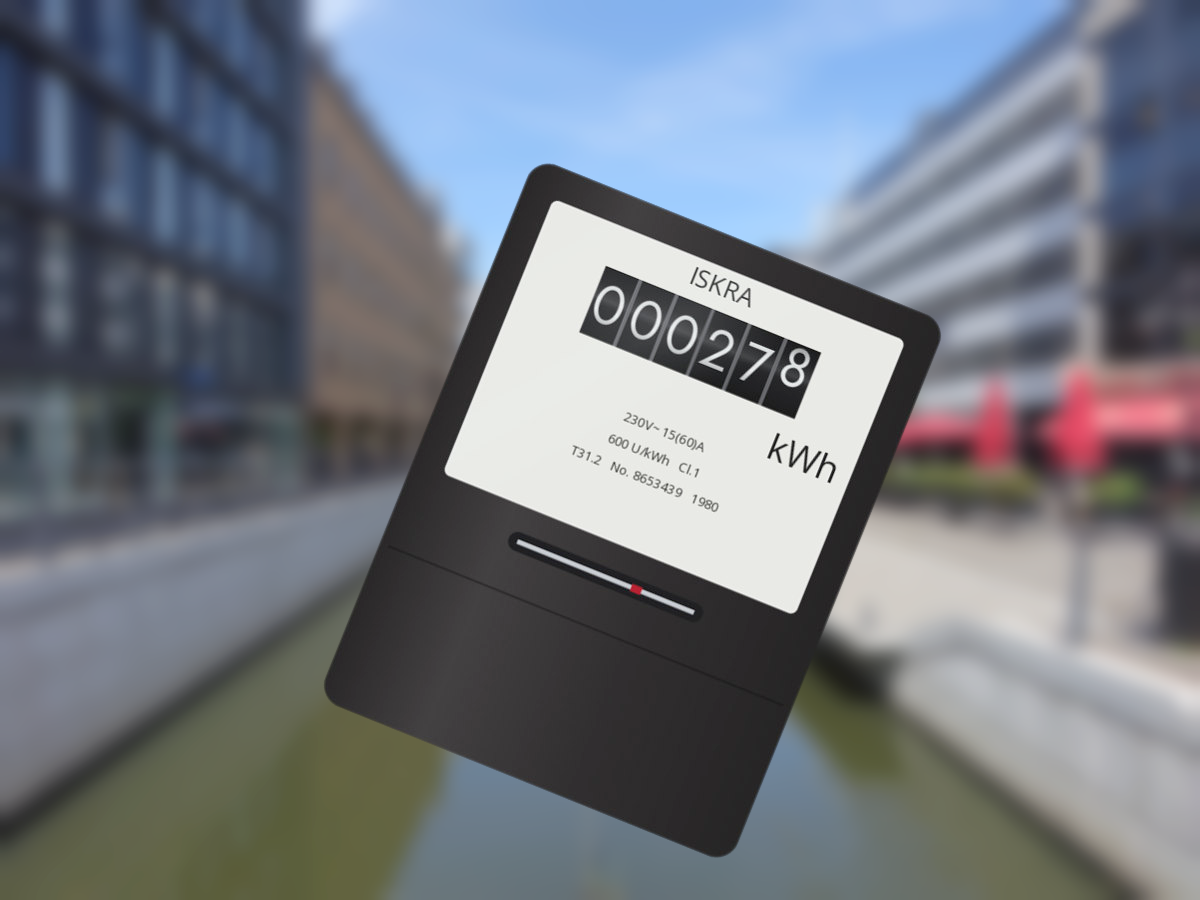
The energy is 278
